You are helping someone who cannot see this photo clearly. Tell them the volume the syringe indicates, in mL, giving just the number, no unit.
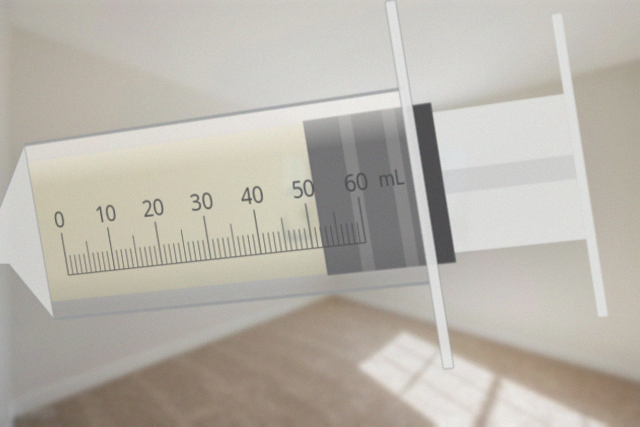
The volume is 52
